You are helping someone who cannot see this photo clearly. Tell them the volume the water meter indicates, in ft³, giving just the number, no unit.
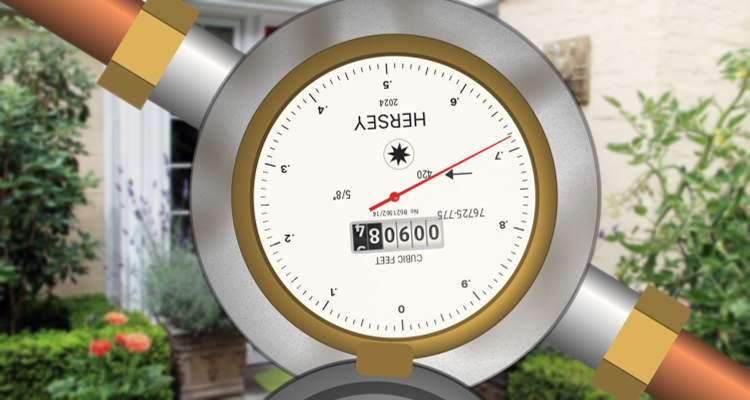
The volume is 9083.68
